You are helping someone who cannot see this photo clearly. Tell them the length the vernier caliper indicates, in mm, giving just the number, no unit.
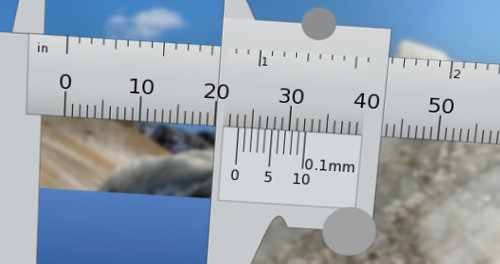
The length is 23.2
